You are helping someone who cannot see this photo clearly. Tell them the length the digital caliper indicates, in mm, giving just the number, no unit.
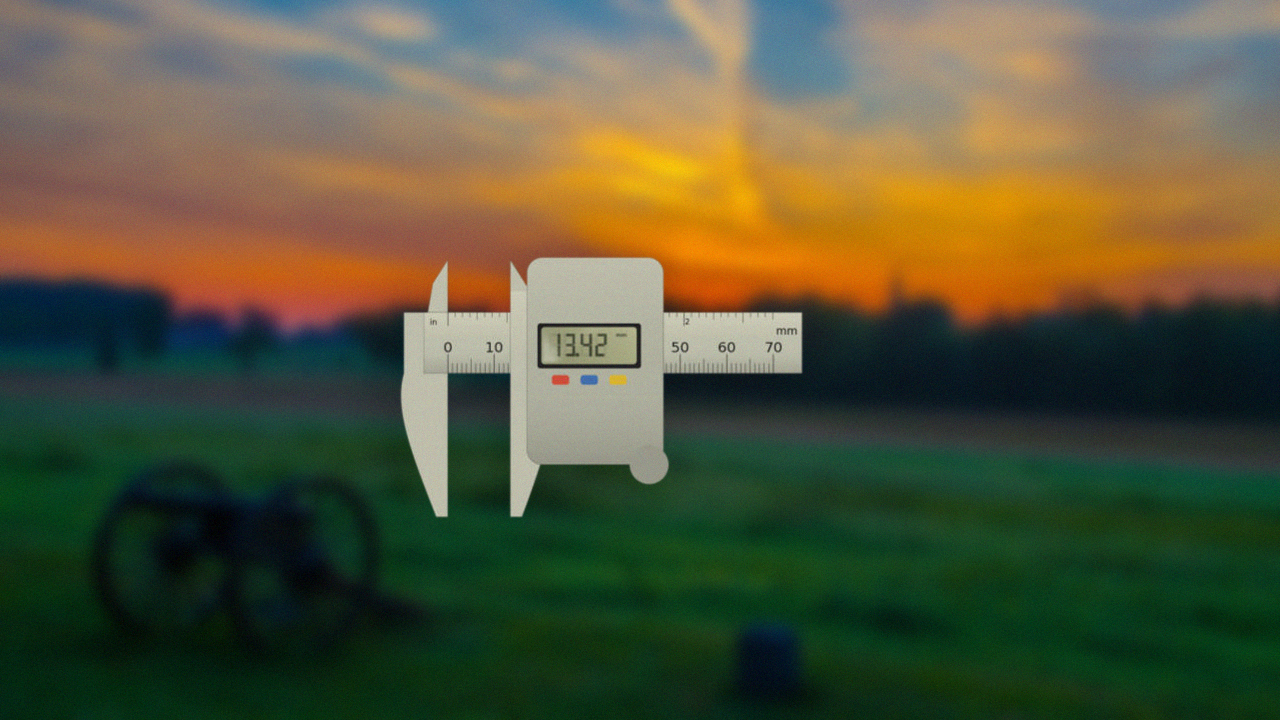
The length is 13.42
